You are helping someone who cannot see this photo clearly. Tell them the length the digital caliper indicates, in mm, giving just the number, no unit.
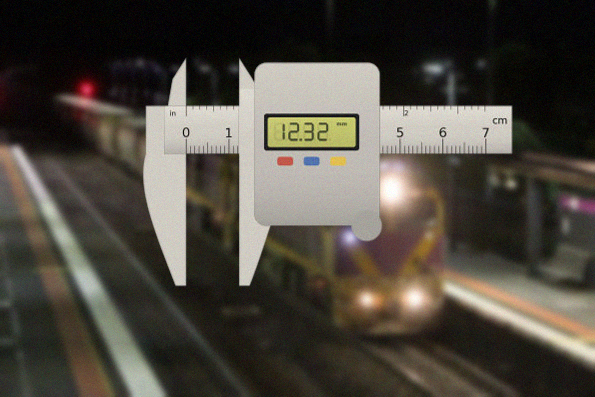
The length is 12.32
